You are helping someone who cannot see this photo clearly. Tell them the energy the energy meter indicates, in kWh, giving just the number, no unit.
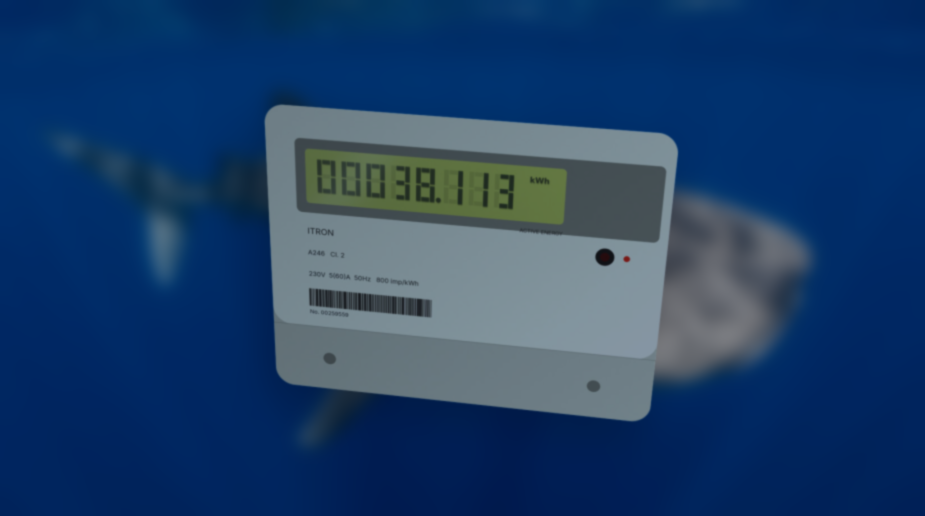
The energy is 38.113
